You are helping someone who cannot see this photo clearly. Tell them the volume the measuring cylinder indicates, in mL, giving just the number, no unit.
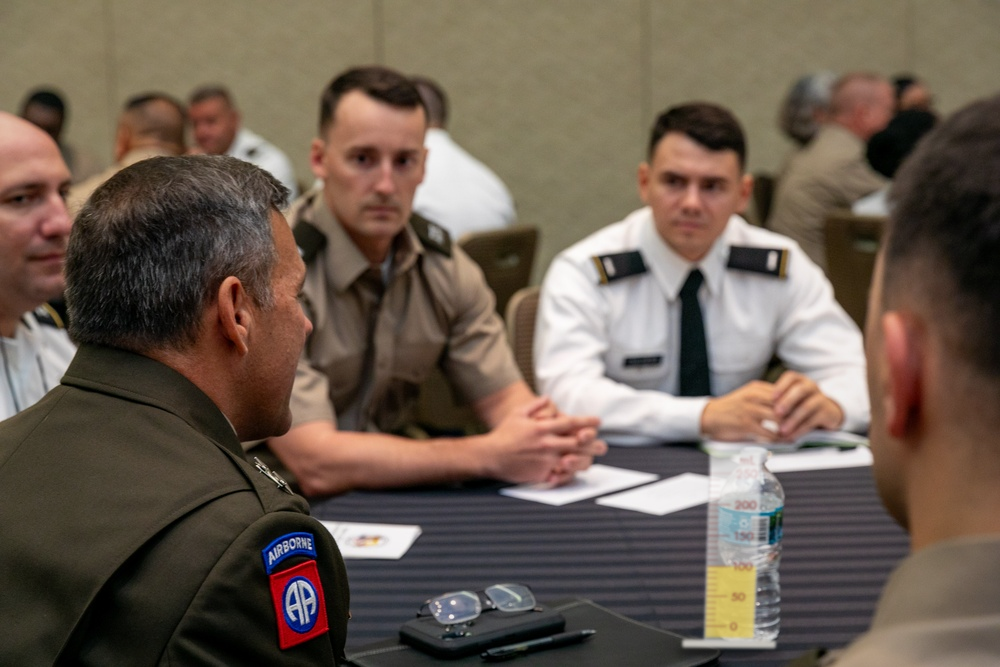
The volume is 100
